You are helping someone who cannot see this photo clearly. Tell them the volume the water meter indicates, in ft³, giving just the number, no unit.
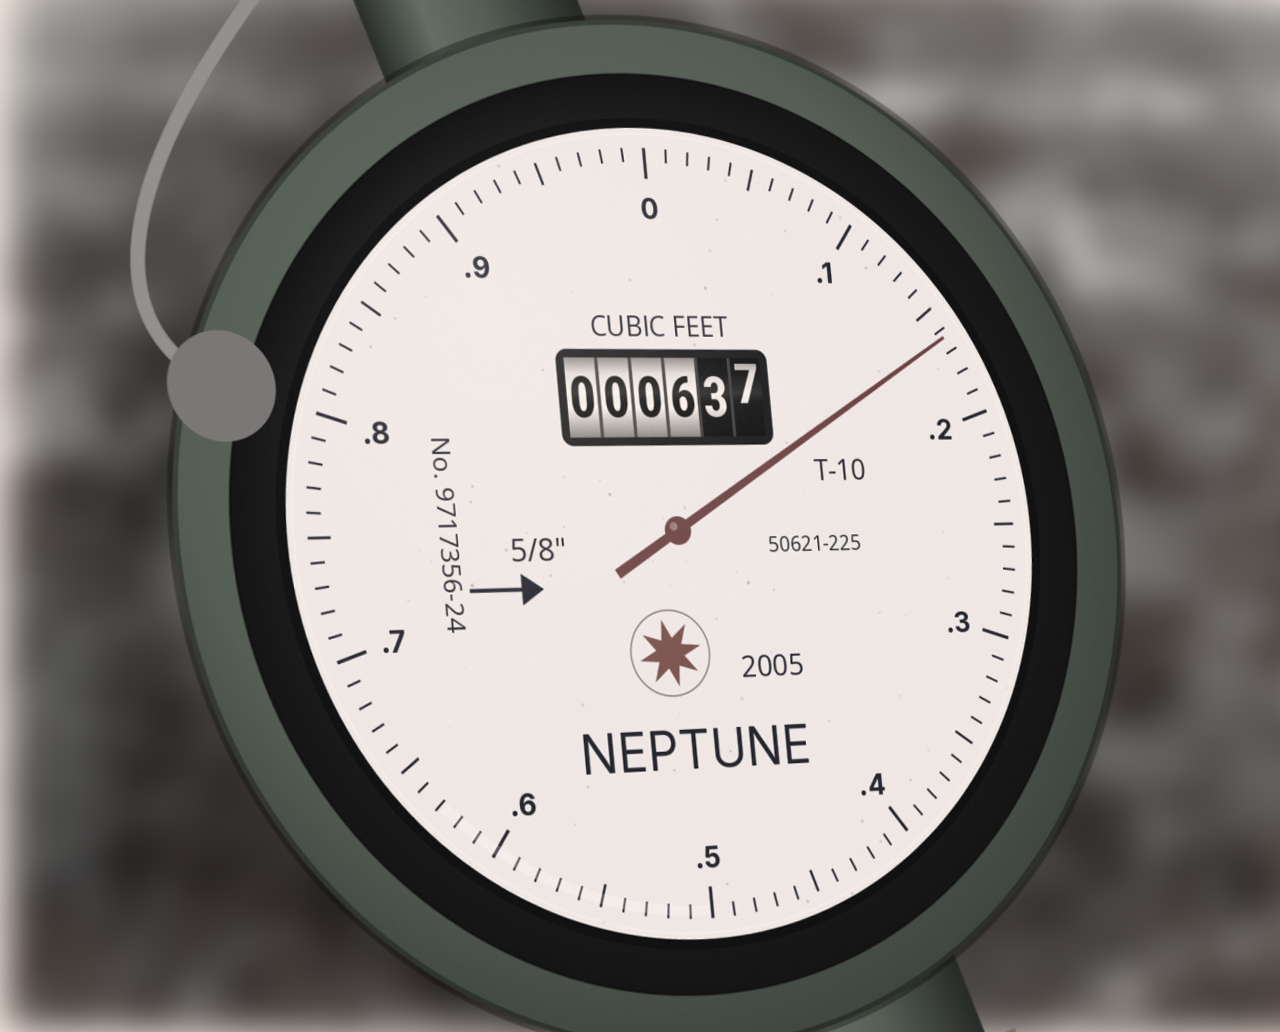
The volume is 637.16
